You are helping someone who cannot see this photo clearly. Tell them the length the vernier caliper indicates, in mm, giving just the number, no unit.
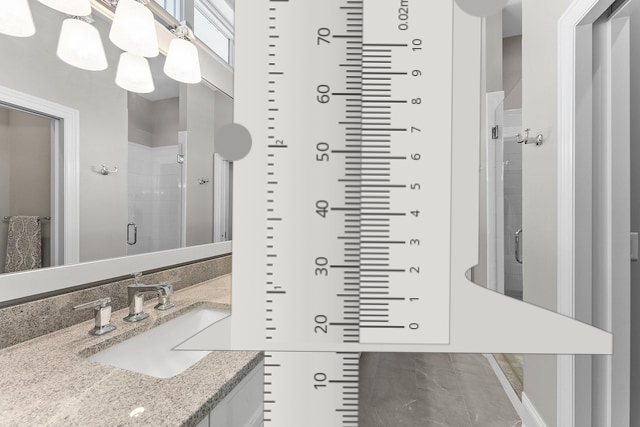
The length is 19.6
